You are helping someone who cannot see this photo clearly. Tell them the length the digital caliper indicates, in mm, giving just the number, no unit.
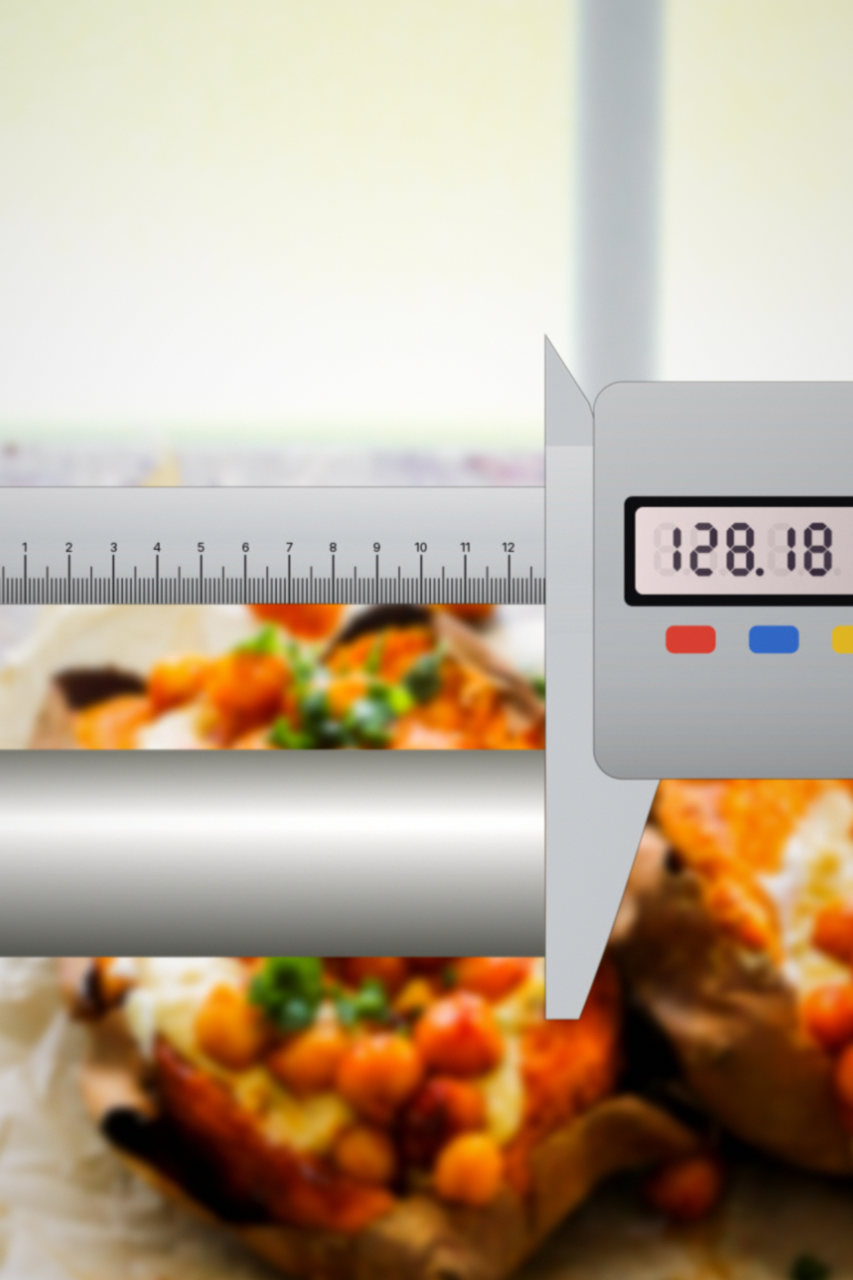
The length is 128.18
